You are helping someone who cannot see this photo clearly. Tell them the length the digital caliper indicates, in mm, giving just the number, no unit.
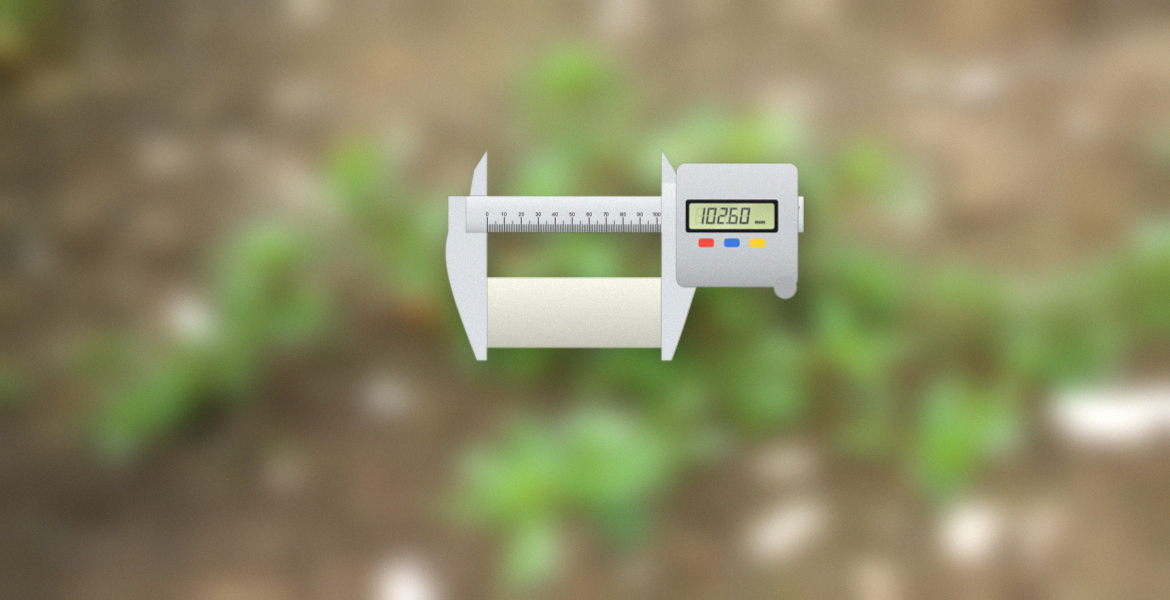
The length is 102.60
